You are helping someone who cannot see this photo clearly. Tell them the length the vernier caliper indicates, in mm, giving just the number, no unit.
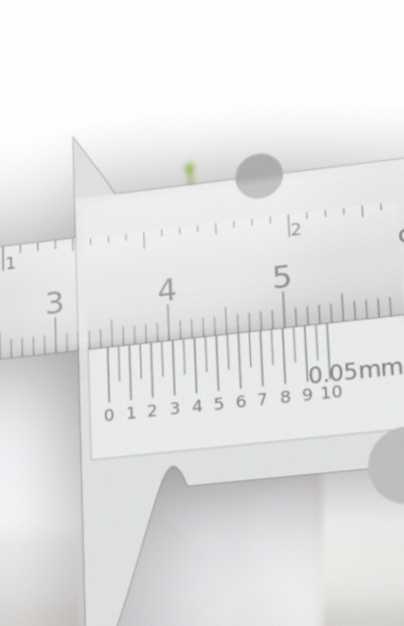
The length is 34.6
